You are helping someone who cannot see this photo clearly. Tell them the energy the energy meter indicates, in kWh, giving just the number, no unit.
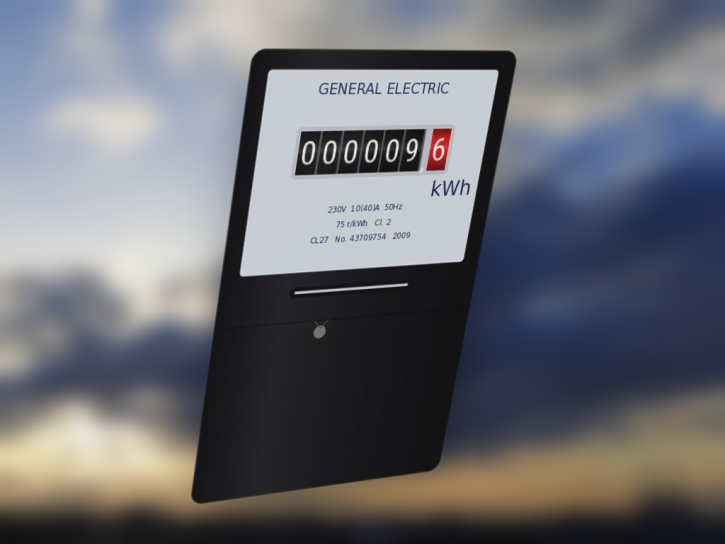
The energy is 9.6
